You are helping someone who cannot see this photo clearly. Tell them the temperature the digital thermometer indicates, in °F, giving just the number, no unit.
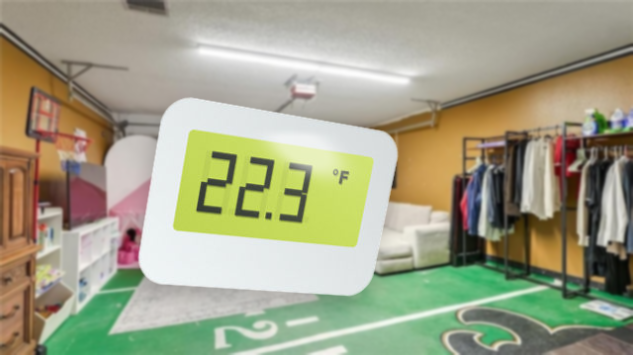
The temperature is 22.3
